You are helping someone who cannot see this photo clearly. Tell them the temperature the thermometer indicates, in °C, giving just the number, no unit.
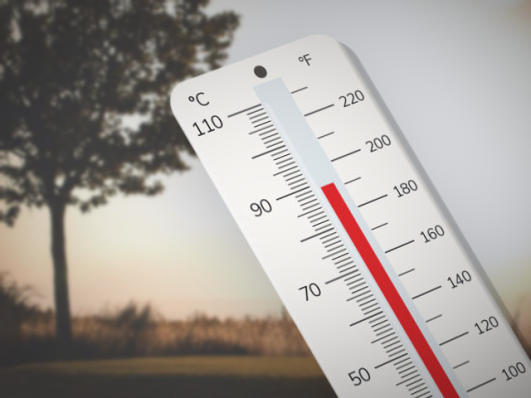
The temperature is 89
